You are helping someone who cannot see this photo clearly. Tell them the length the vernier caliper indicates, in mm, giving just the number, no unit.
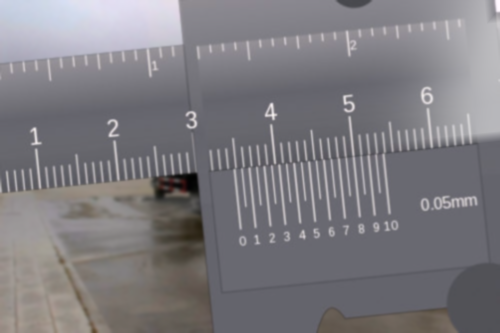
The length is 34.8
